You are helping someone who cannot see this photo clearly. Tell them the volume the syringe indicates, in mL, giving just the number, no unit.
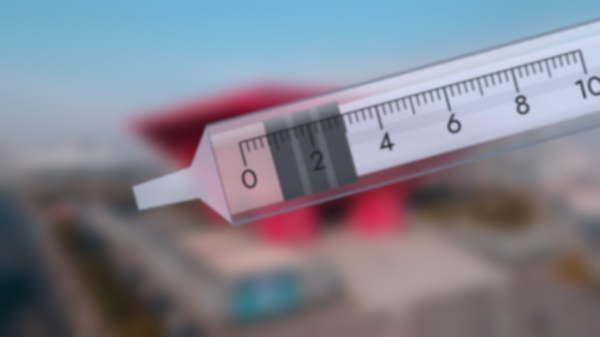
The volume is 0.8
